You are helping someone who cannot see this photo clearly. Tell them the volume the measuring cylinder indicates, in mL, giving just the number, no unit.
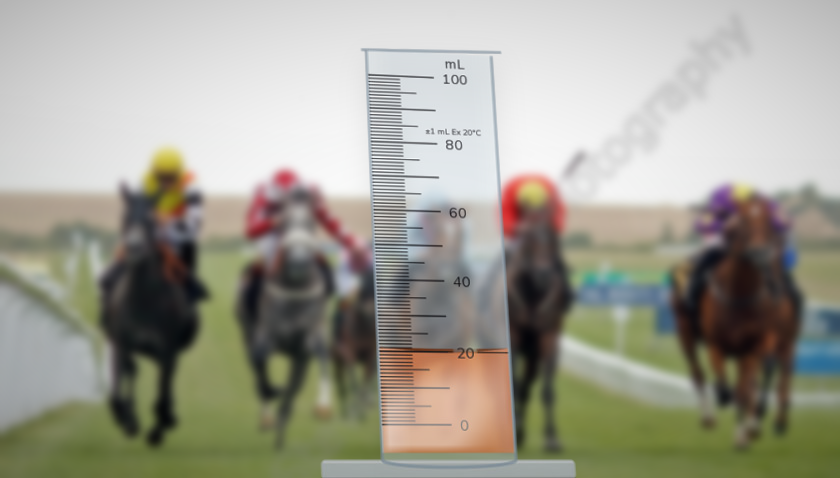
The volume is 20
